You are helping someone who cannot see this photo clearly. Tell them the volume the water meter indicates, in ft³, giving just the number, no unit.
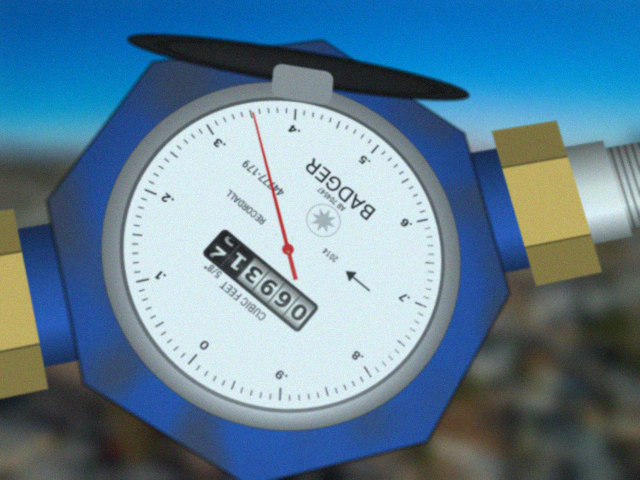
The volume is 69312.35
